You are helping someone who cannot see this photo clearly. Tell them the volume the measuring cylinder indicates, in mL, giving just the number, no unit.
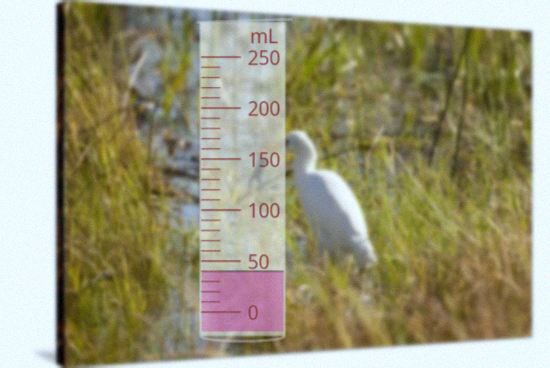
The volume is 40
